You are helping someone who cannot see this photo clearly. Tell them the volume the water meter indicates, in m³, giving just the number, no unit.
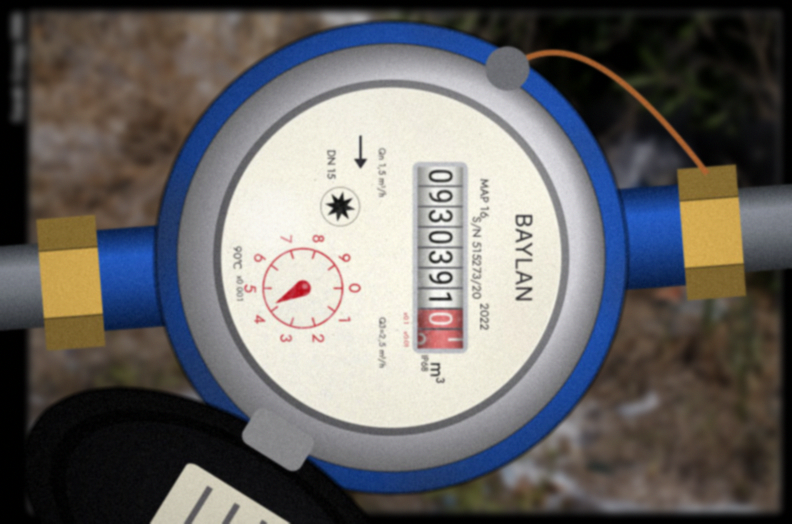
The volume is 930391.014
